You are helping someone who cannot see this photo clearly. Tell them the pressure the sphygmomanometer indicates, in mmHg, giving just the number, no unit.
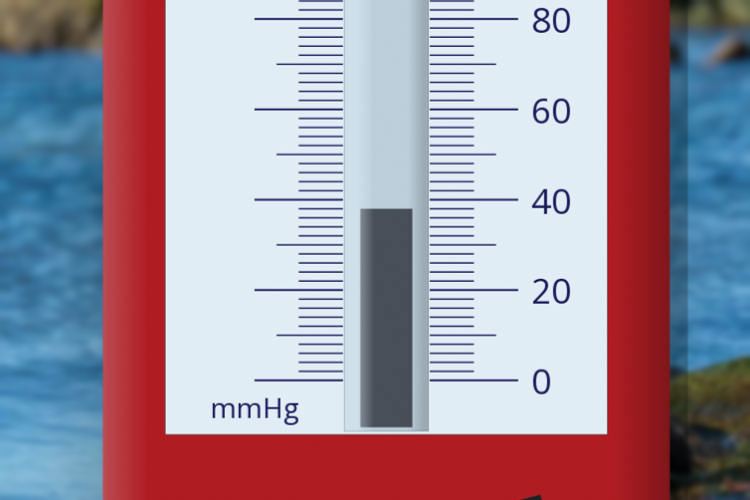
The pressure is 38
